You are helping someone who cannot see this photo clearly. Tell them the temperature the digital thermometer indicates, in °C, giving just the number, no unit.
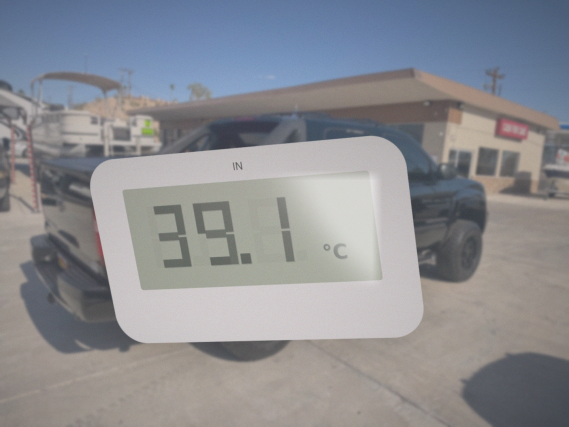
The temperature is 39.1
